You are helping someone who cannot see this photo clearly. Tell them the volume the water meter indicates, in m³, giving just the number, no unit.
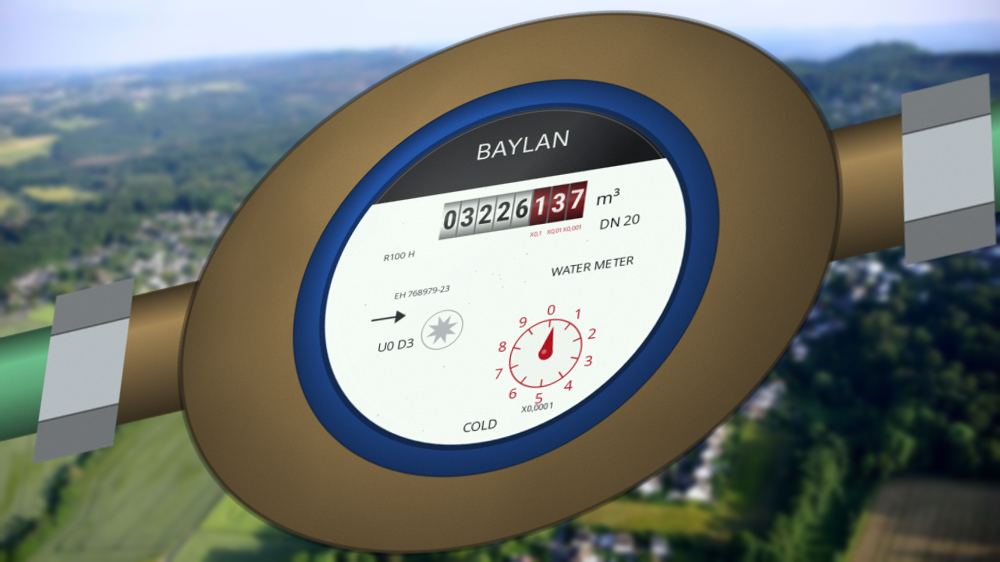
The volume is 3226.1370
